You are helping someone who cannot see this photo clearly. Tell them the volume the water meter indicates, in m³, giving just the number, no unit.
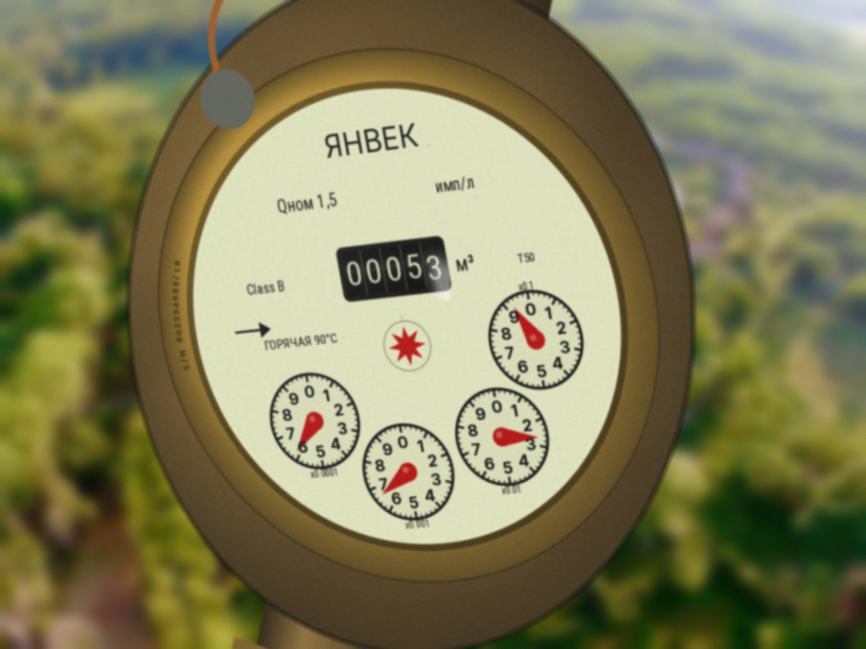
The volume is 52.9266
